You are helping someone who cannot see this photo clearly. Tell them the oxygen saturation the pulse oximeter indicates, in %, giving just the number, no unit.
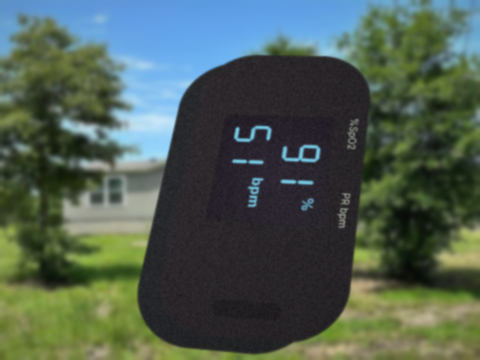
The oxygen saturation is 91
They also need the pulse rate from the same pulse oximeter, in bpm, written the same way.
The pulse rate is 51
